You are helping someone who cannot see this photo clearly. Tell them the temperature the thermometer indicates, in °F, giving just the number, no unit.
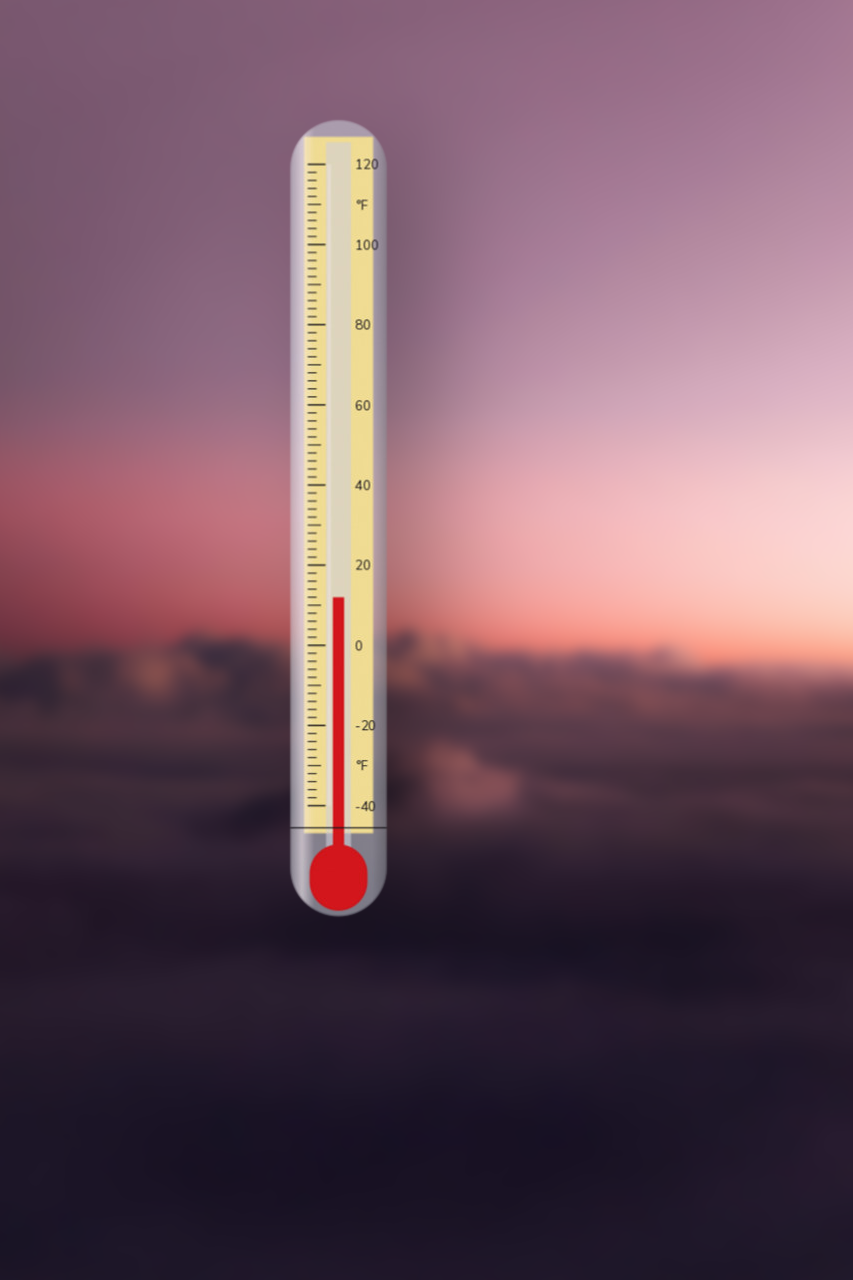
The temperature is 12
